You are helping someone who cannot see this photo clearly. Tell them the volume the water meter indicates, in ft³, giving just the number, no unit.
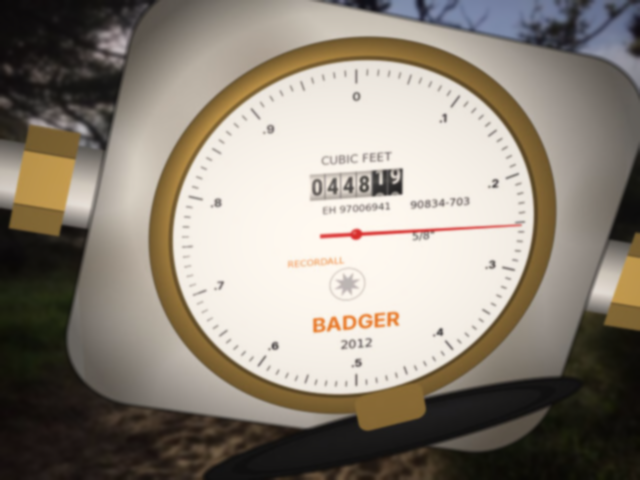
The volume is 44819.25
